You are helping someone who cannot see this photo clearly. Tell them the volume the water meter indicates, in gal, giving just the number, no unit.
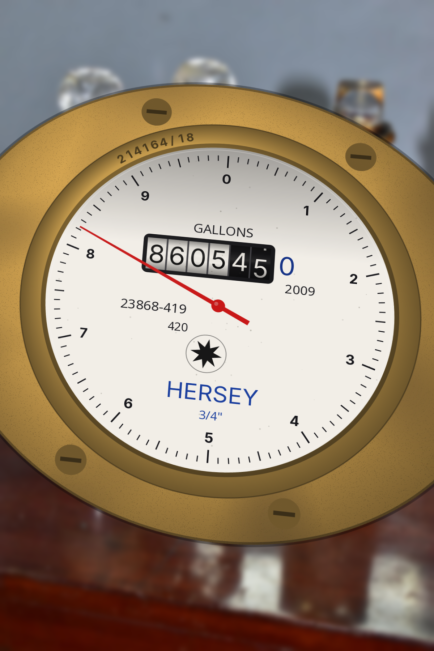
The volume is 8605448.2
